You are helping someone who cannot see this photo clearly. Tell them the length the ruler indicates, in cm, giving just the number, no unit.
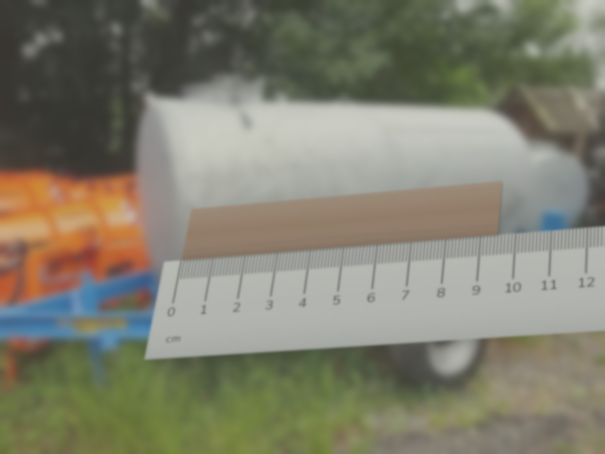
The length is 9.5
